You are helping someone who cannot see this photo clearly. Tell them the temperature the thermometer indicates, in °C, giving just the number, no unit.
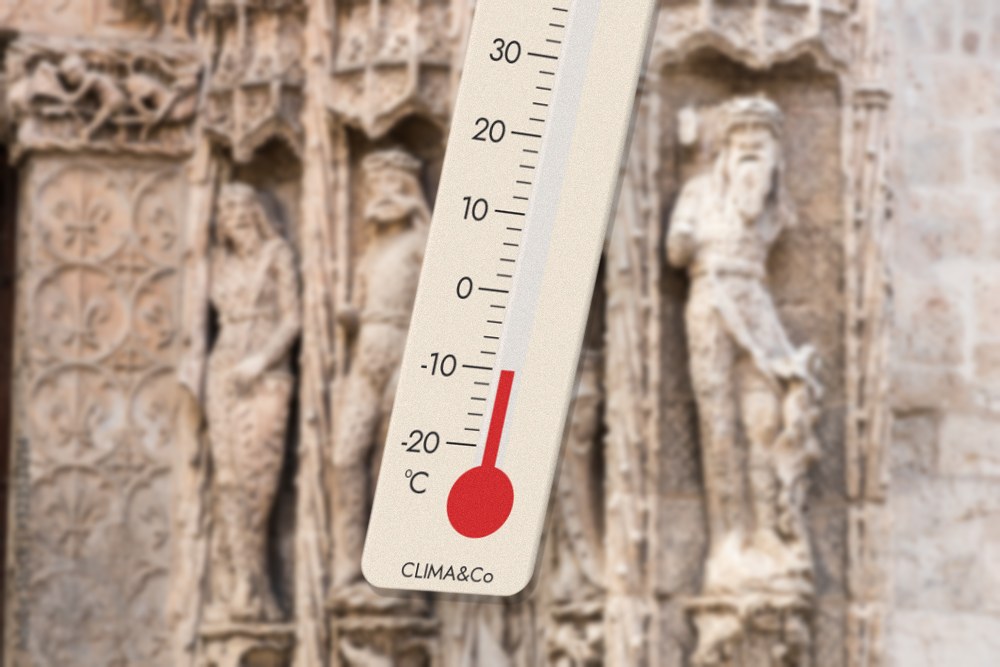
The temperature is -10
